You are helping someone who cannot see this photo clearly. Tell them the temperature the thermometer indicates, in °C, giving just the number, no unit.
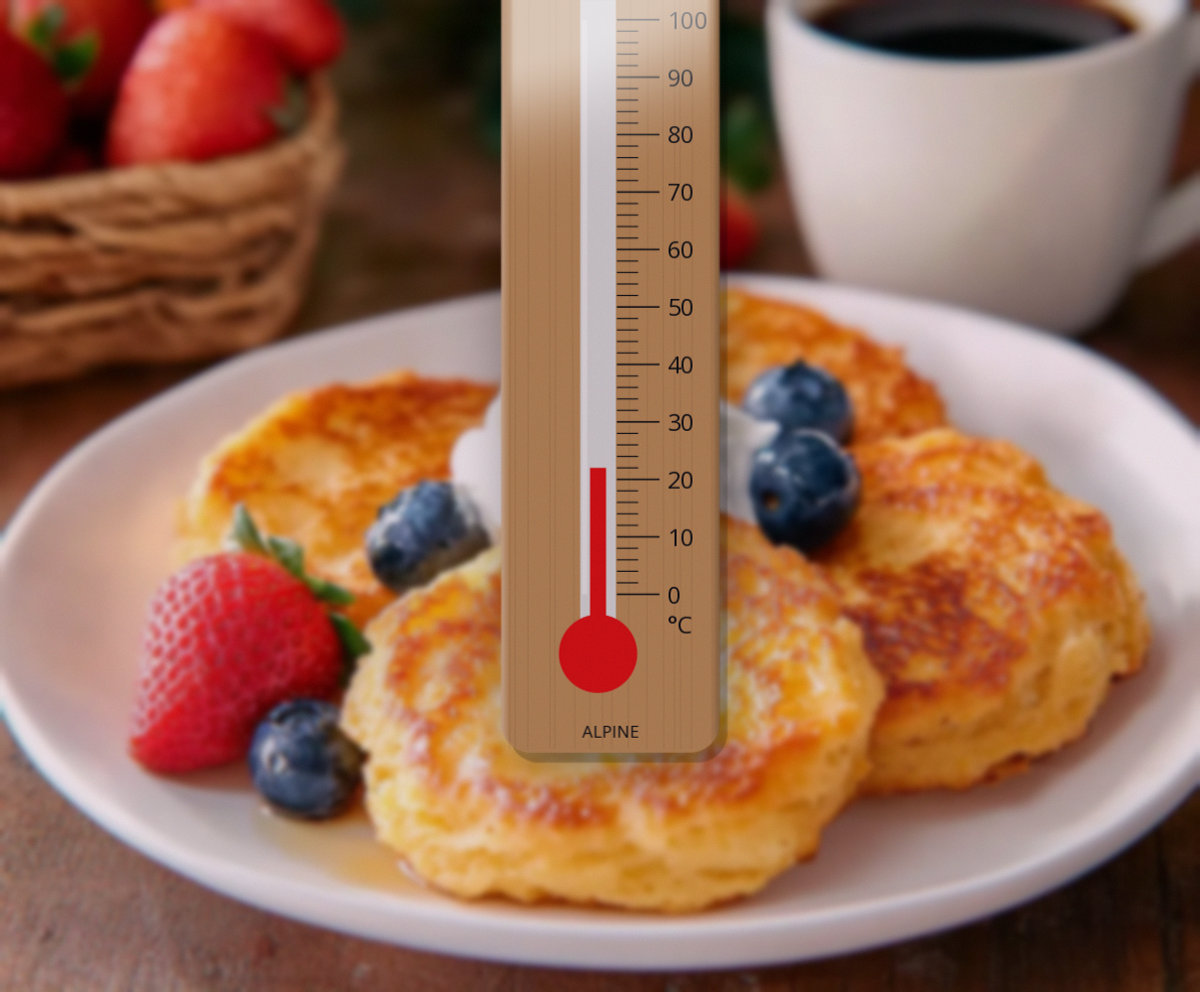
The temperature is 22
